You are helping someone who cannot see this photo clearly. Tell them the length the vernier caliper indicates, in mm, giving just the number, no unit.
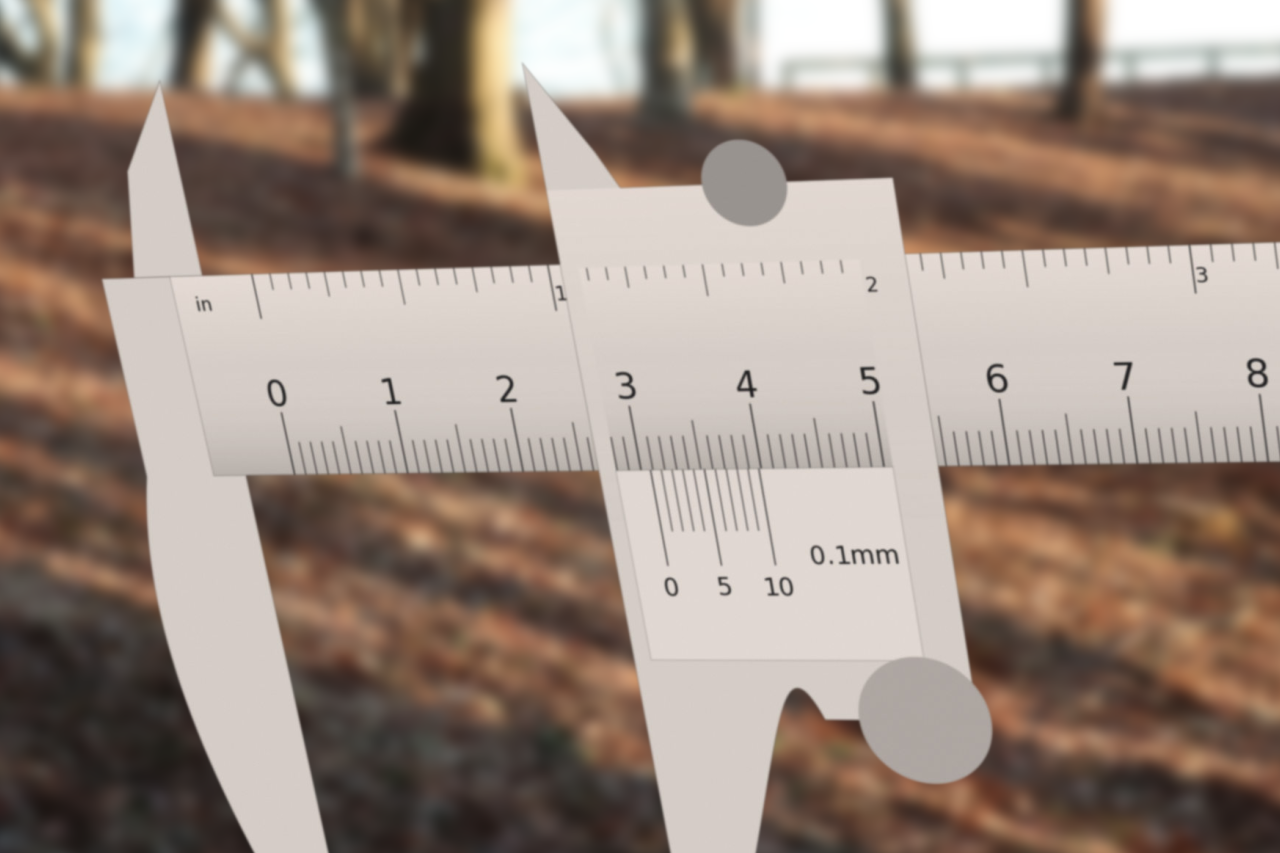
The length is 30.8
